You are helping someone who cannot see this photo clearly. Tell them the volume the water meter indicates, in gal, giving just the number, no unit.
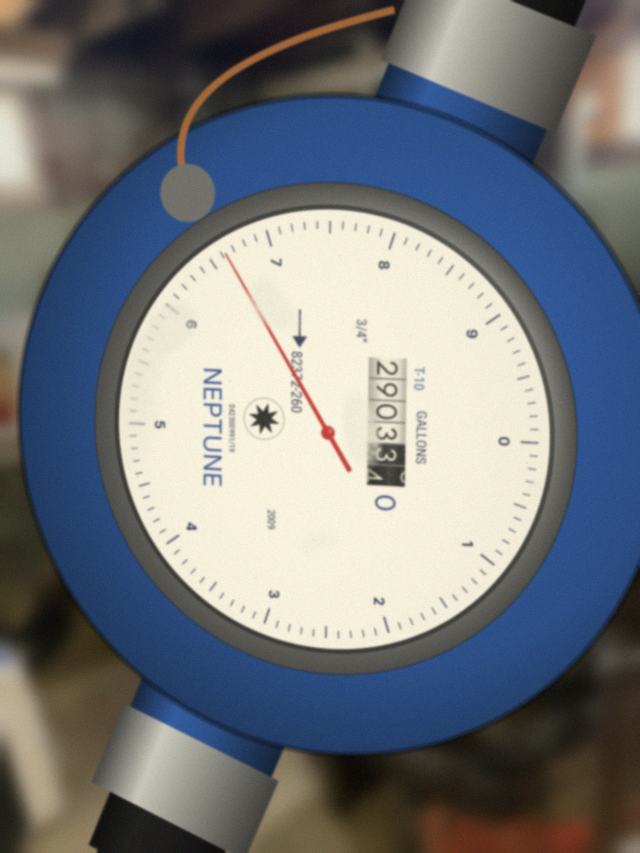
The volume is 2903336.6
